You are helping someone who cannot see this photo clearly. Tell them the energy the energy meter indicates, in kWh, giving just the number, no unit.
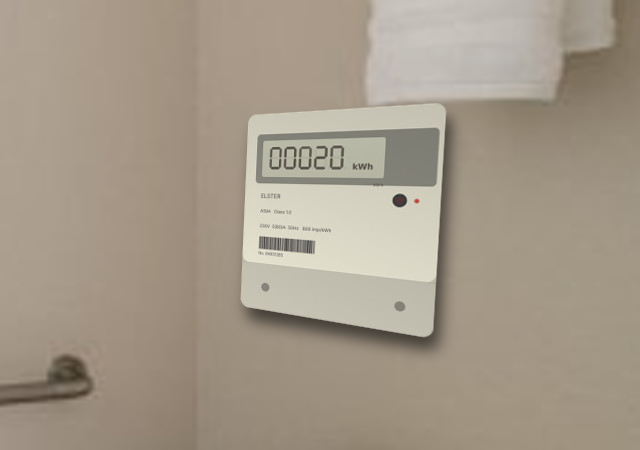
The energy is 20
